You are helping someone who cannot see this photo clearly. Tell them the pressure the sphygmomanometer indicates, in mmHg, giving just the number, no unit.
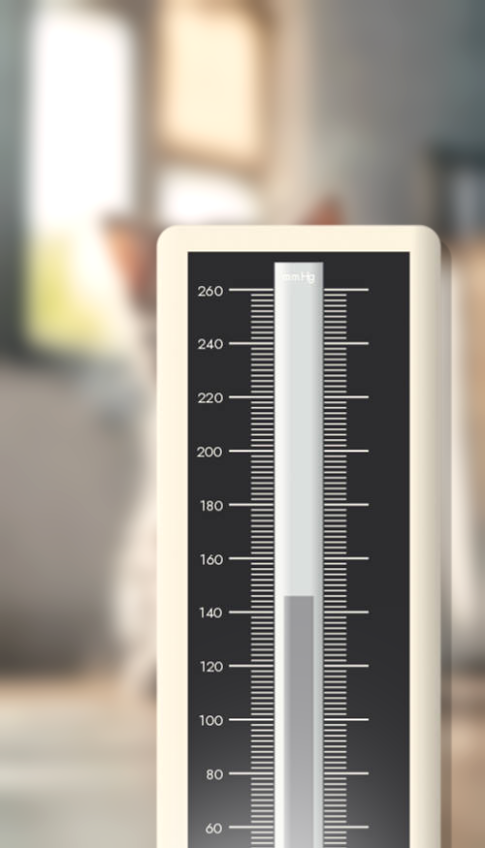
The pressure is 146
